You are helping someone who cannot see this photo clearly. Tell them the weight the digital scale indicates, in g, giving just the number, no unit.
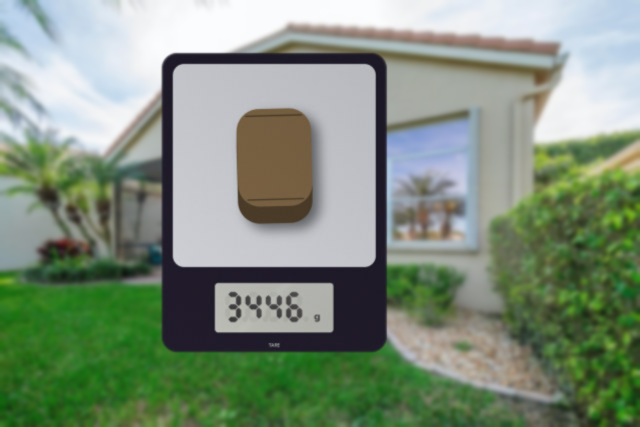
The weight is 3446
